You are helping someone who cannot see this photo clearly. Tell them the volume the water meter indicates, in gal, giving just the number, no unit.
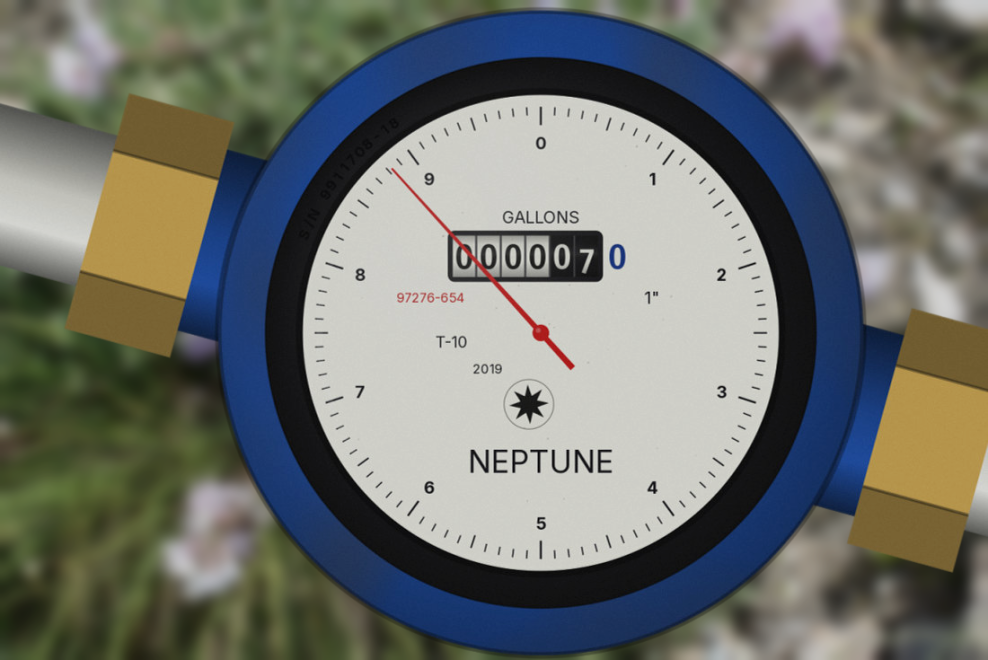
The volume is 68.8
